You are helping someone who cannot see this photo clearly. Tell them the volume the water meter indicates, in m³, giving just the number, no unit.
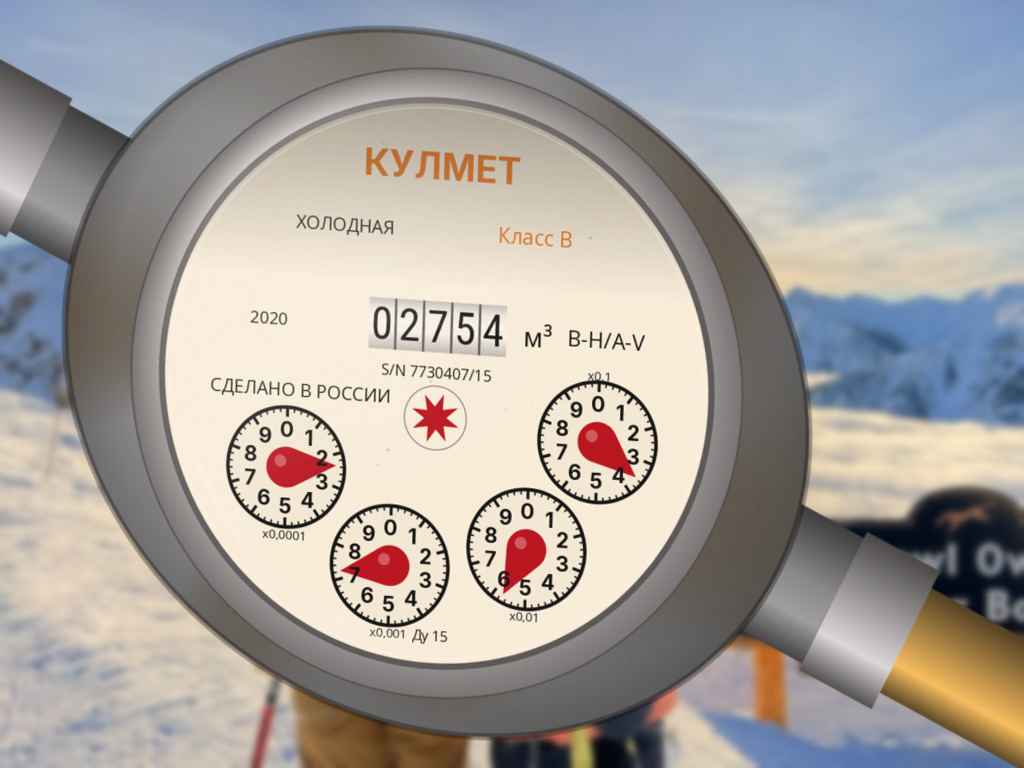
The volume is 2754.3572
